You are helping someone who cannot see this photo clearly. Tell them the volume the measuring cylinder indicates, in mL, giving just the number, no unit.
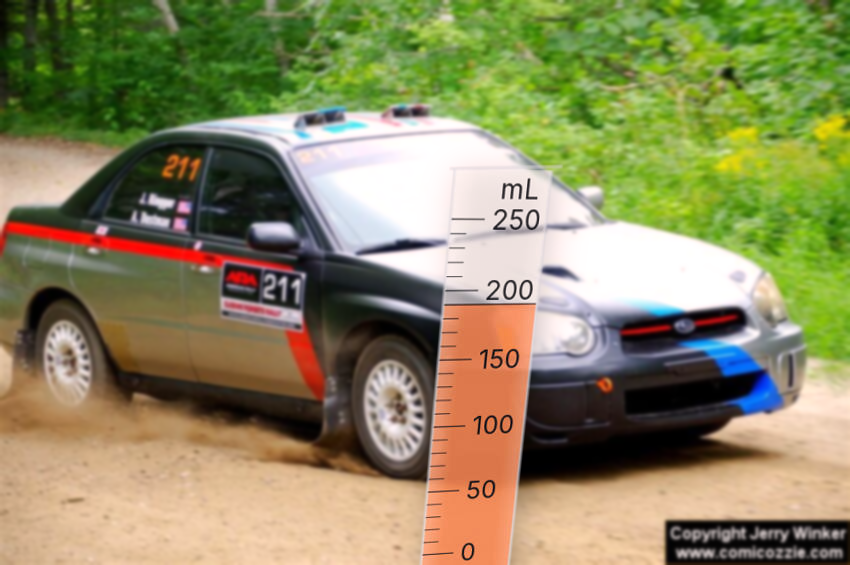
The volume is 190
